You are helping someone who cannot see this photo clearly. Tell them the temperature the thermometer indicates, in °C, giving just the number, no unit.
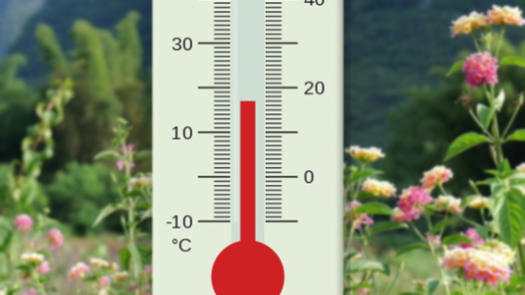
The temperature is 17
